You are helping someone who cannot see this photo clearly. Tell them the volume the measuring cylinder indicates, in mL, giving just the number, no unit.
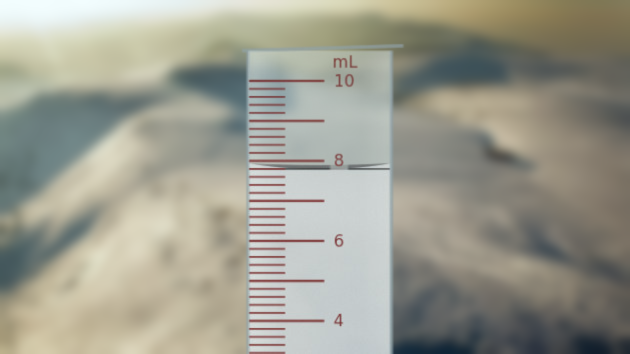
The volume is 7.8
